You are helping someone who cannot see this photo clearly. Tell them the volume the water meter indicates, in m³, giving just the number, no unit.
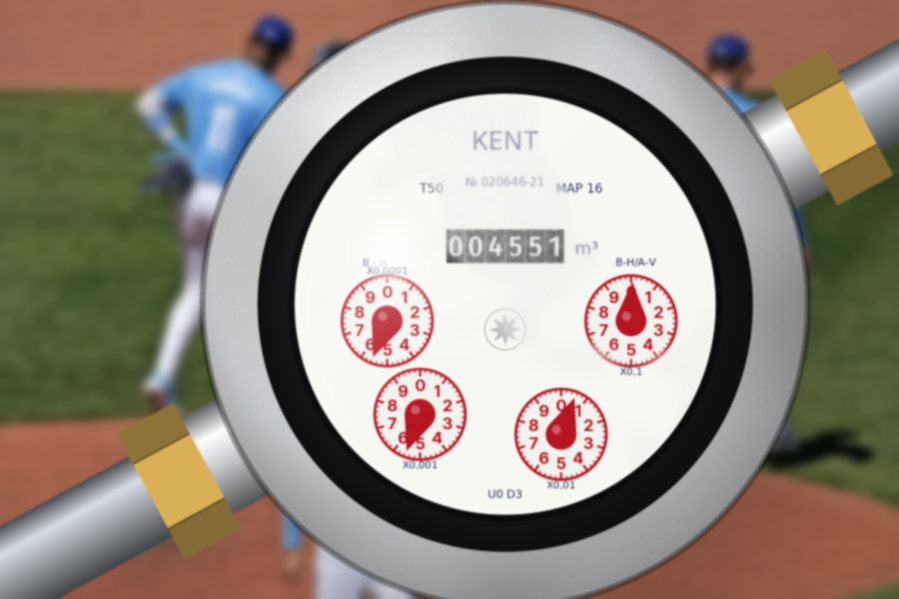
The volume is 4551.0055
